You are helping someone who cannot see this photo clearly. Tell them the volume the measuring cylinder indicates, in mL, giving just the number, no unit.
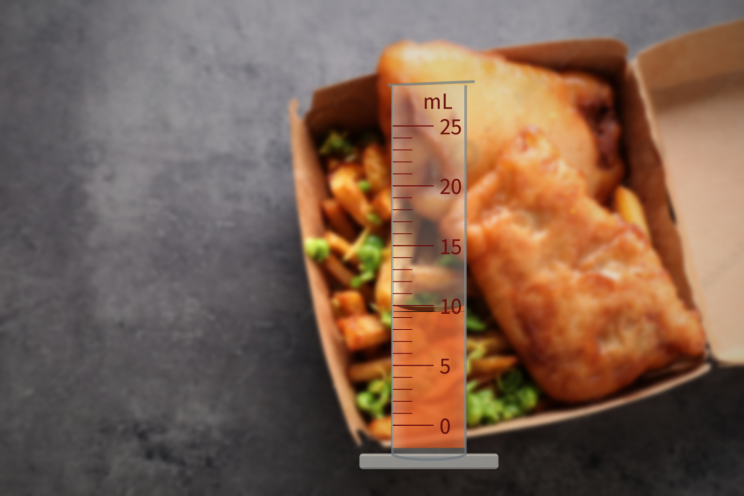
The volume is 9.5
